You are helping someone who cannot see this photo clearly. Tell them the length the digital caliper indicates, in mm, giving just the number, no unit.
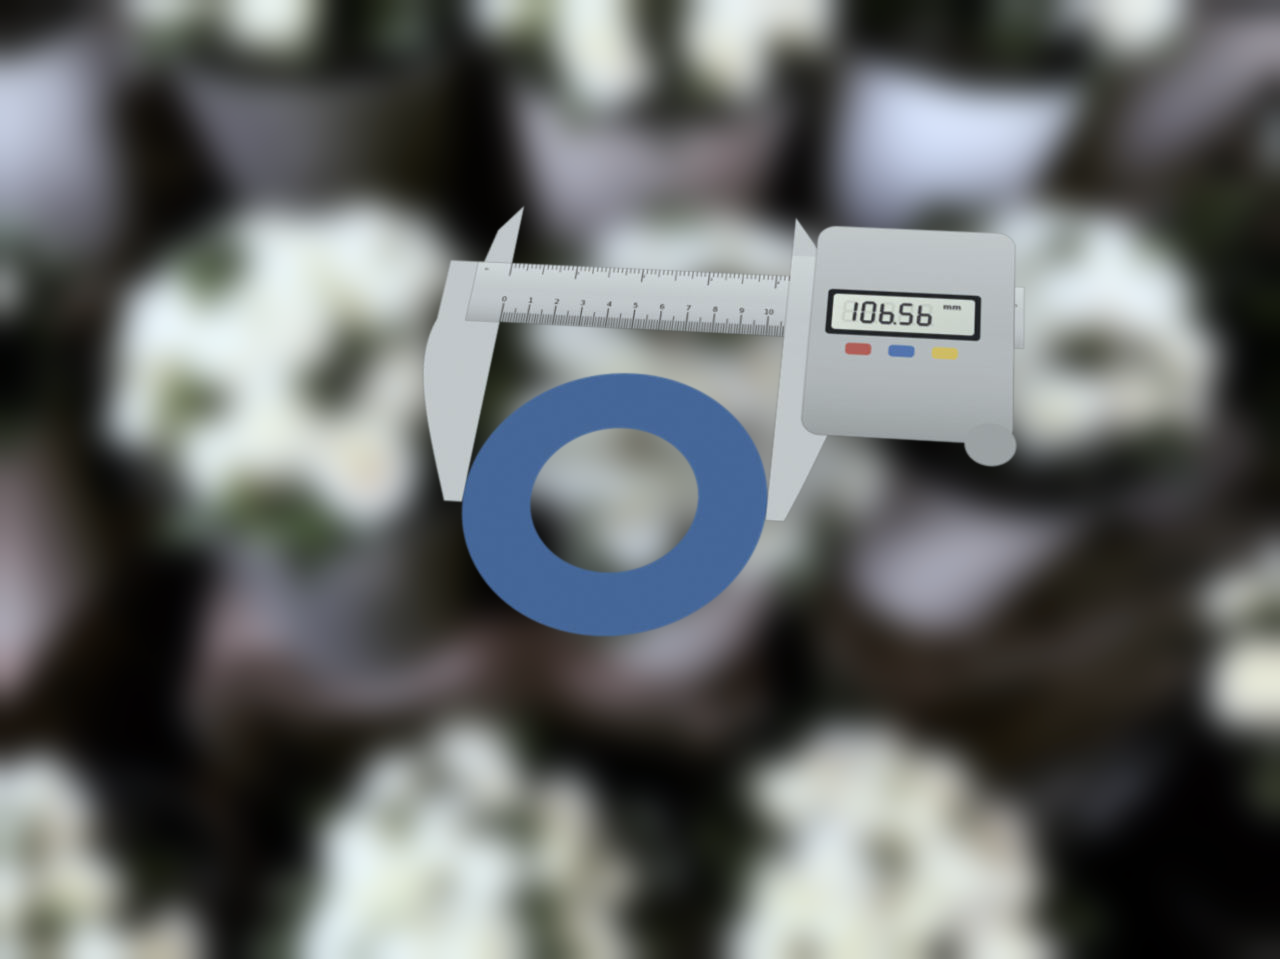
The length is 106.56
